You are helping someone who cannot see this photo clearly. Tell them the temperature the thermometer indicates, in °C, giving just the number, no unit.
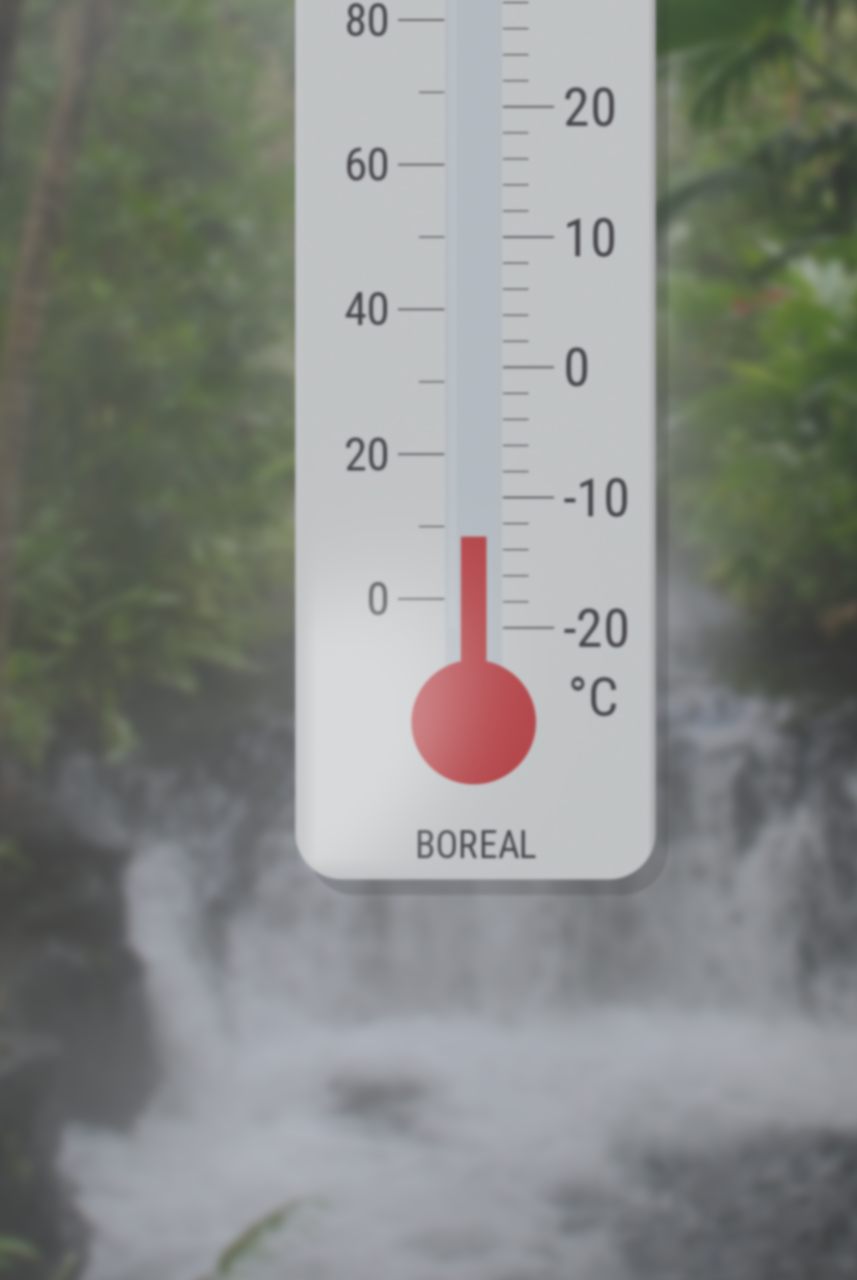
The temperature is -13
